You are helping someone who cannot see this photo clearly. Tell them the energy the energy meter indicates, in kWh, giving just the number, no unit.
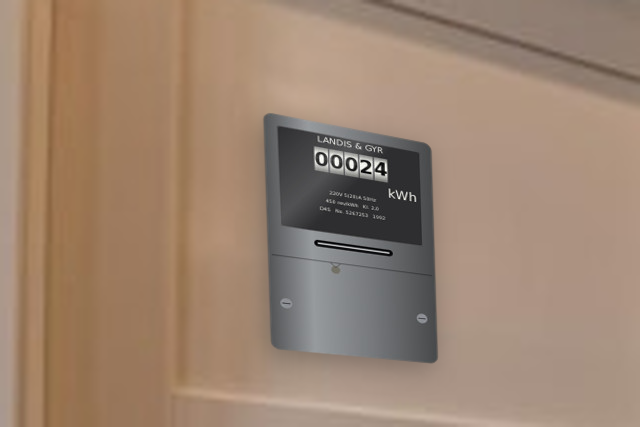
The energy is 24
